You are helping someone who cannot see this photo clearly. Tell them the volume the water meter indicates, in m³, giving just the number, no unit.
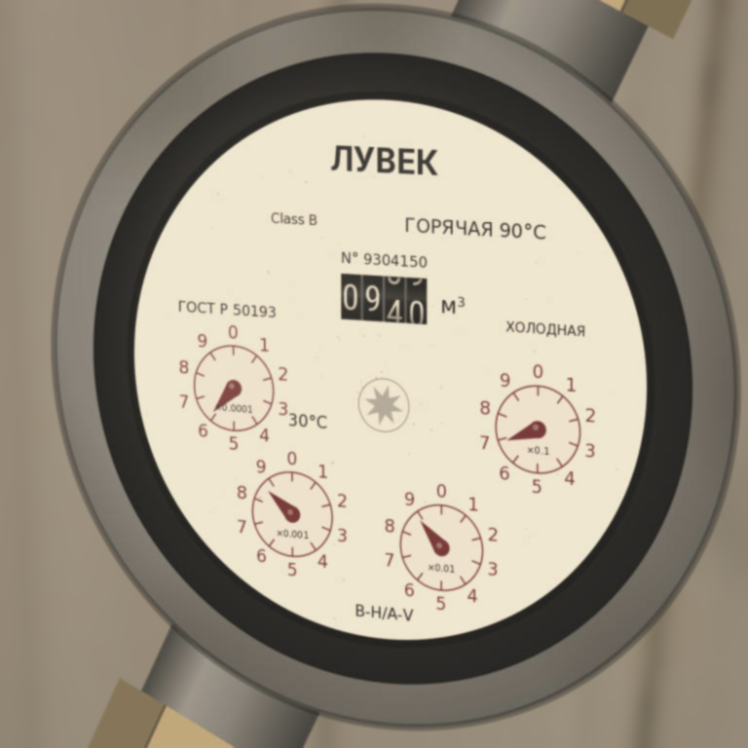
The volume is 939.6886
